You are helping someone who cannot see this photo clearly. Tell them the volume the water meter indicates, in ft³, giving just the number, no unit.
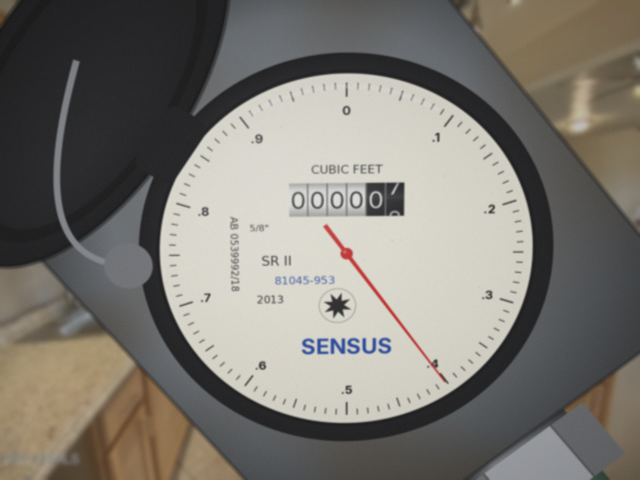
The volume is 7.40
